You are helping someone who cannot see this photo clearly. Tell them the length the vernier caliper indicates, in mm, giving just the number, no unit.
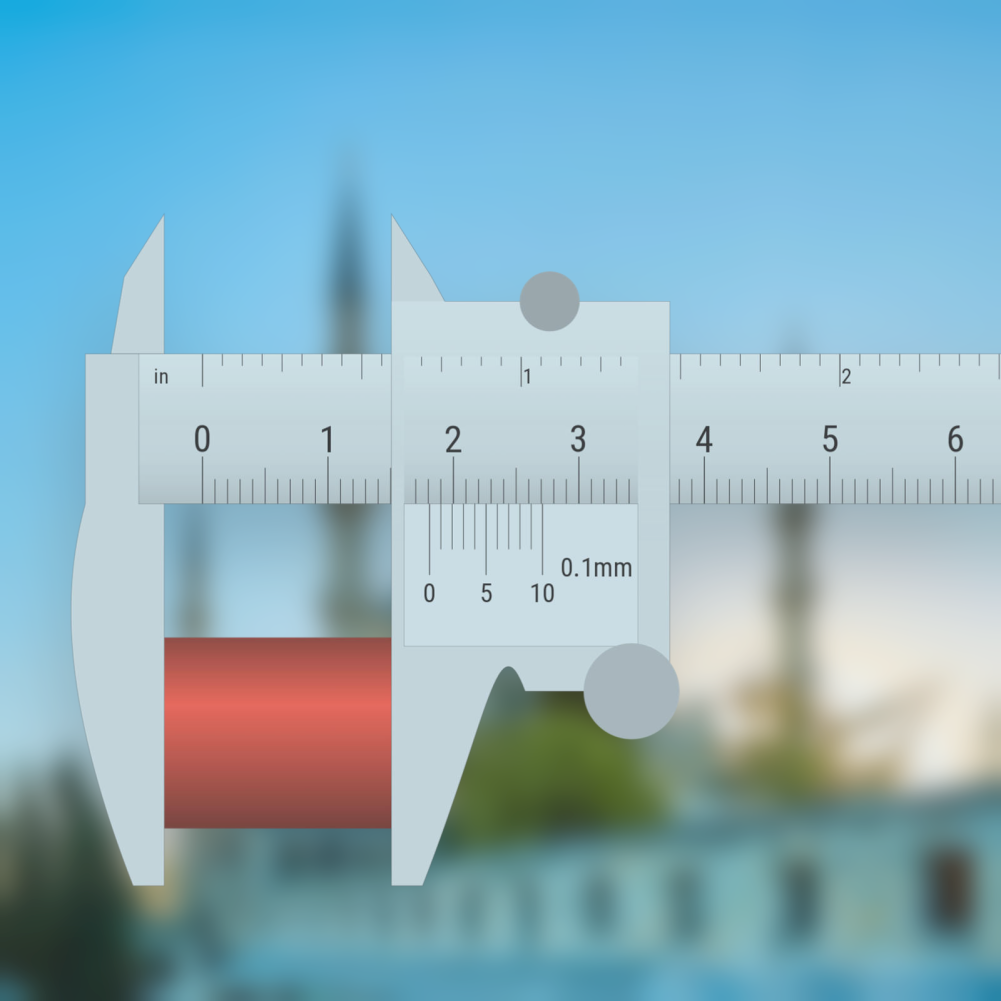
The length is 18.1
